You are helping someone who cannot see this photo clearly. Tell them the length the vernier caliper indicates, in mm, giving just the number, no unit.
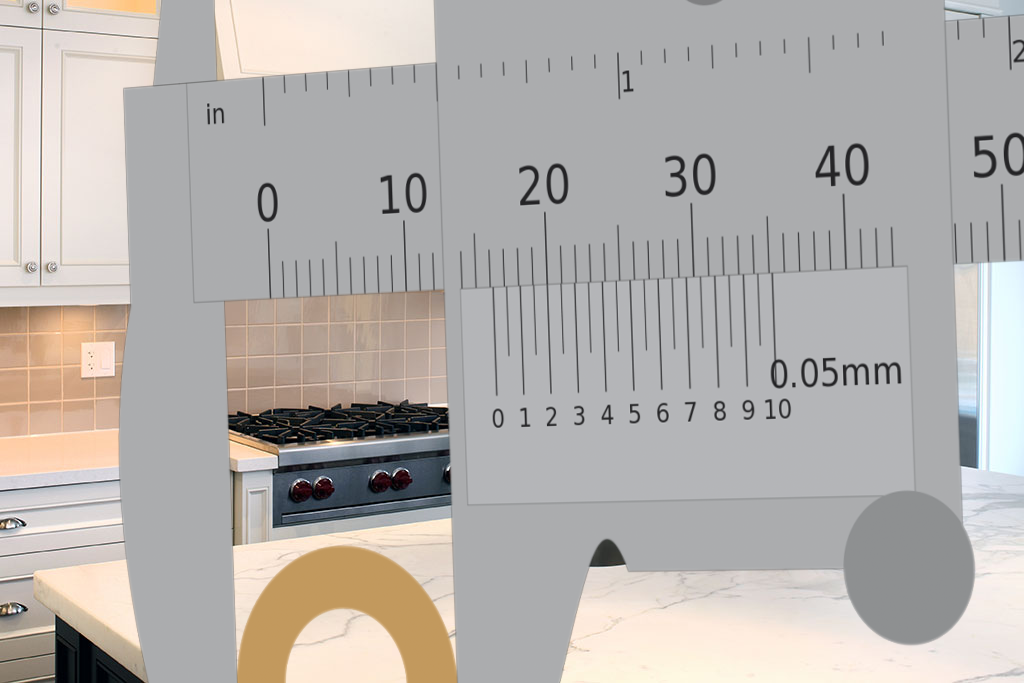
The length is 16.2
